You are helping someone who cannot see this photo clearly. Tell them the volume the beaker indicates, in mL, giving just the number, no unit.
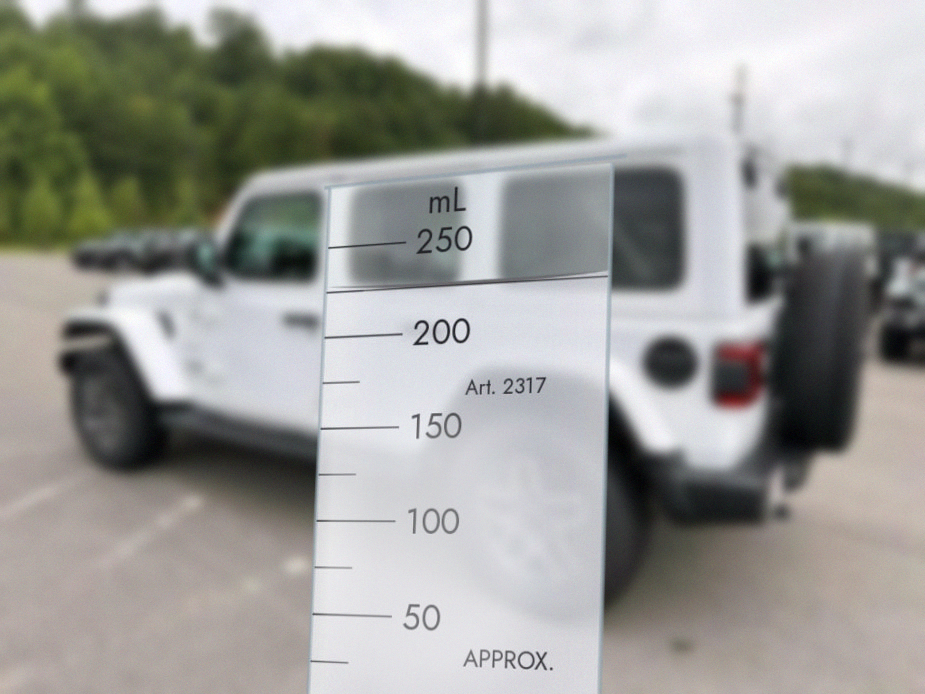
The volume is 225
